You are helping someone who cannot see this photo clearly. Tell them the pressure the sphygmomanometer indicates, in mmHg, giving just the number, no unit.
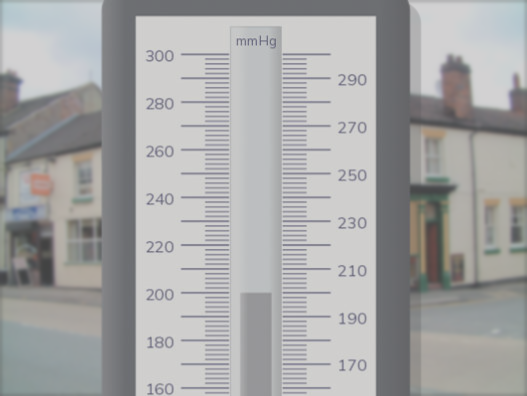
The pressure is 200
